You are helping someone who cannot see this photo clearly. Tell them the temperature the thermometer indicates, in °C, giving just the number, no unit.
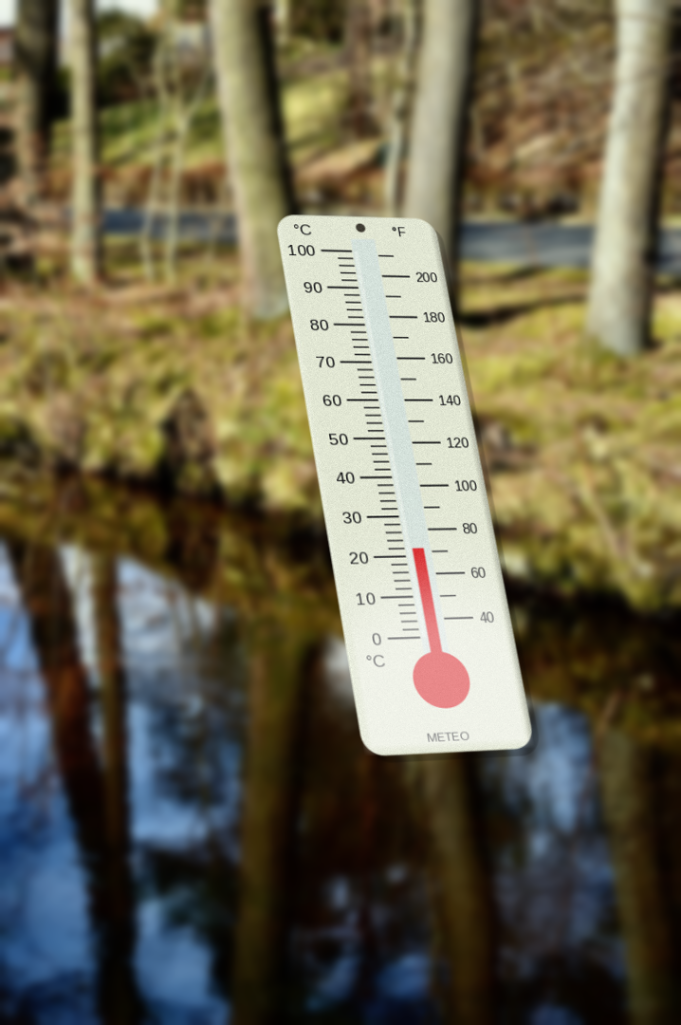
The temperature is 22
